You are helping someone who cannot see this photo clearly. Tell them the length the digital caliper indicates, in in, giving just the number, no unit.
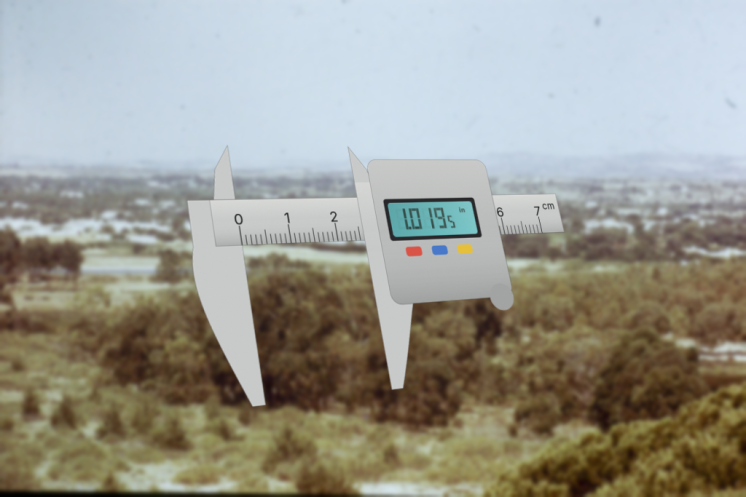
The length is 1.0195
